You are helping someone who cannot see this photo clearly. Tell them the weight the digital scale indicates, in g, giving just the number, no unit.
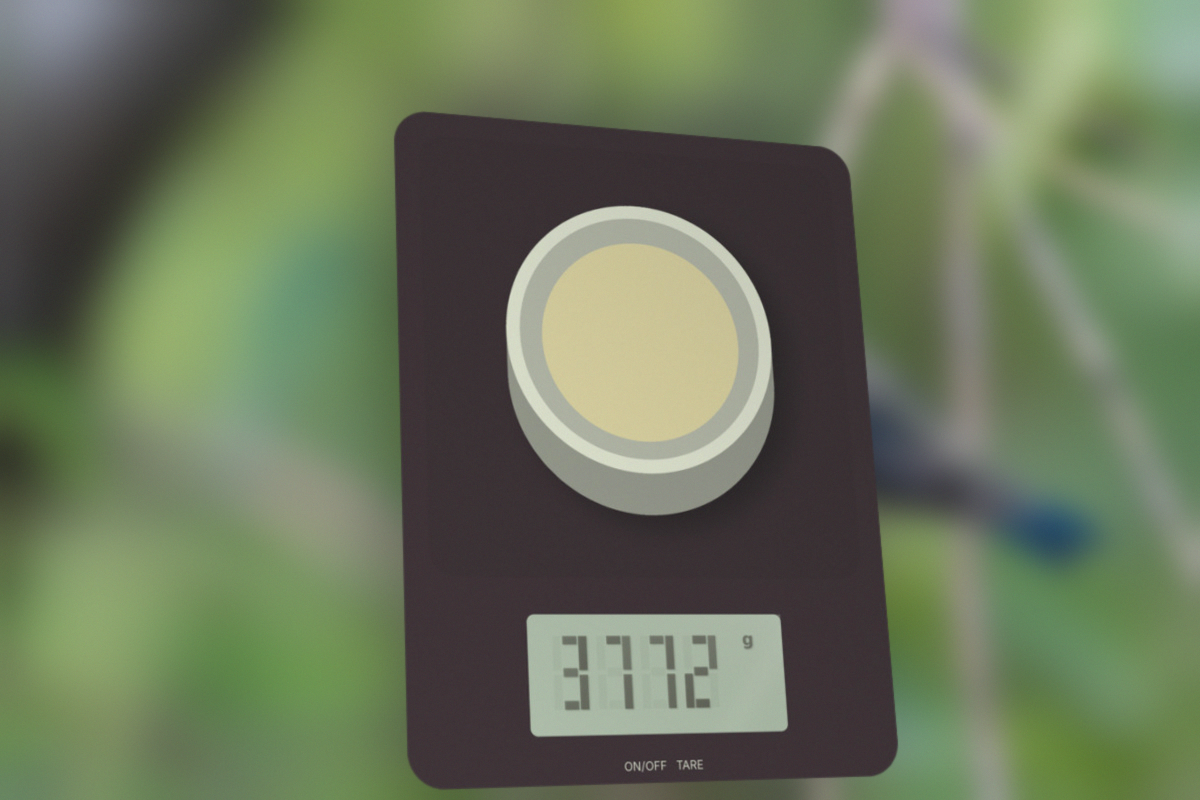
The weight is 3772
